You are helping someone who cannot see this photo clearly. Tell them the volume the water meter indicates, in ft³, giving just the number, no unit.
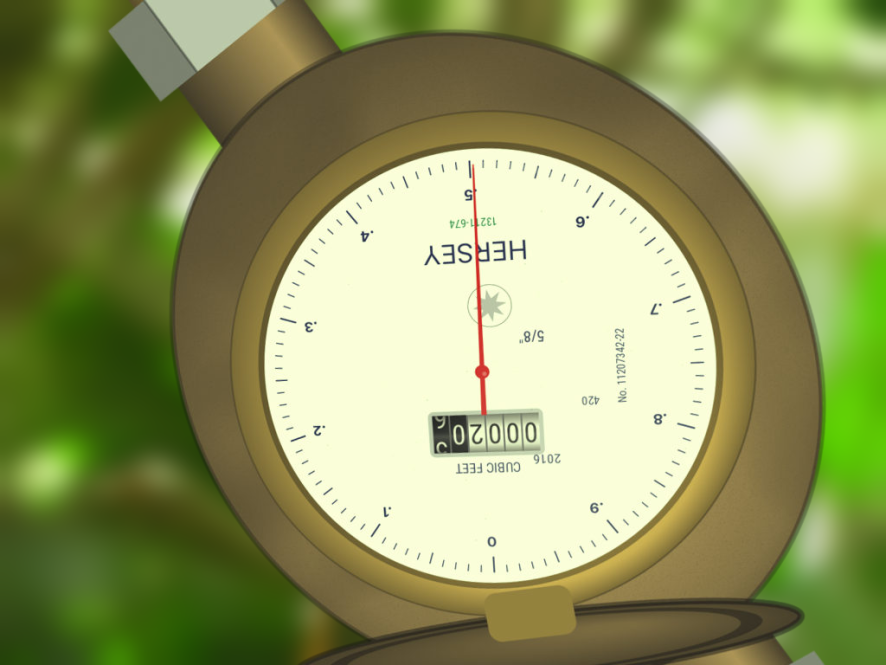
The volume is 205.50
